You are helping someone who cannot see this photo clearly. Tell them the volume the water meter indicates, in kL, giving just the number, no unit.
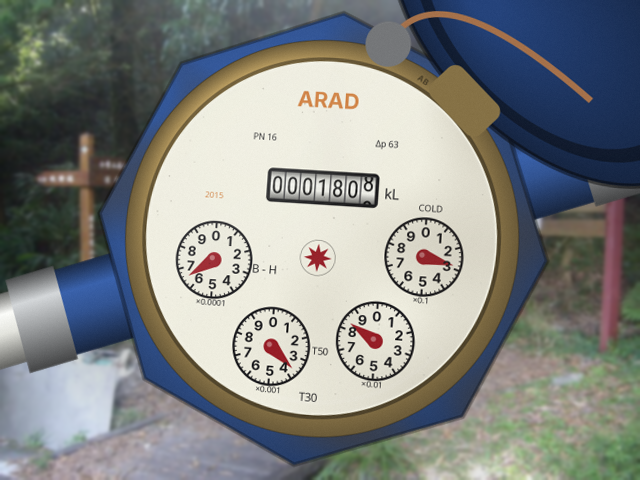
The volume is 1808.2836
